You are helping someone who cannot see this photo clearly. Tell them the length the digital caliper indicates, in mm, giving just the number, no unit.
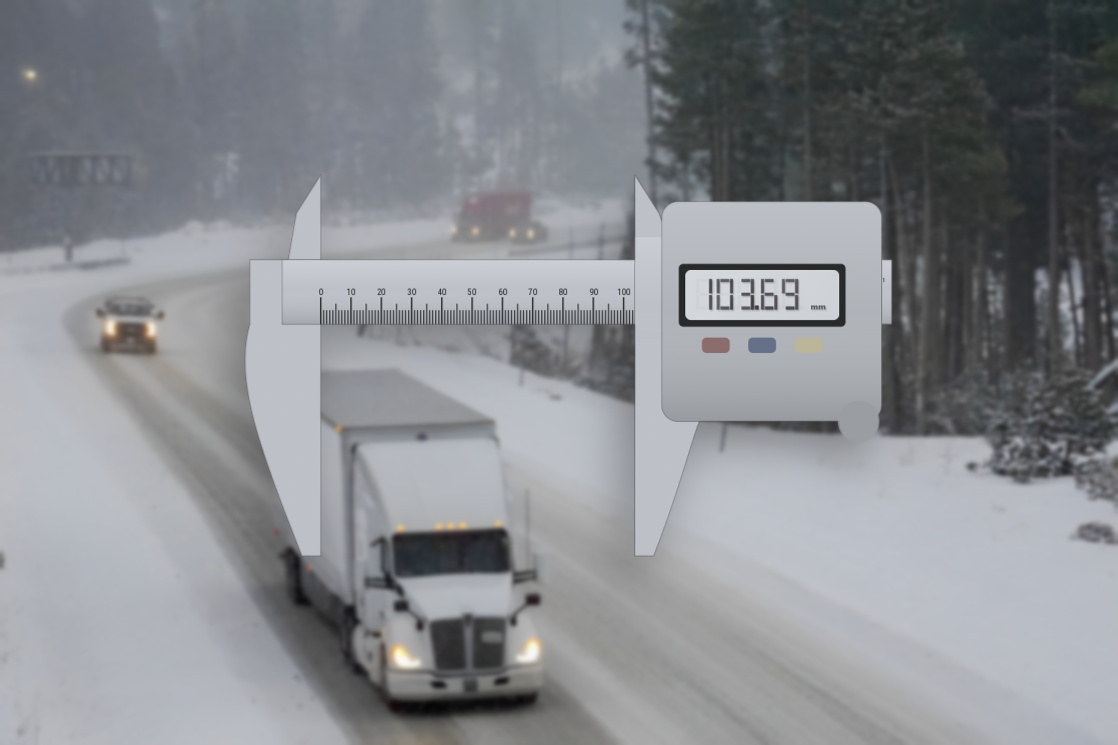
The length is 103.69
